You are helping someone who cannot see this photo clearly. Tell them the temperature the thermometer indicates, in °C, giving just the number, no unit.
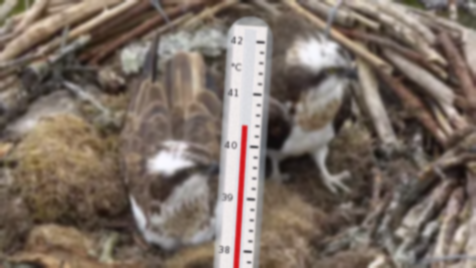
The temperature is 40.4
